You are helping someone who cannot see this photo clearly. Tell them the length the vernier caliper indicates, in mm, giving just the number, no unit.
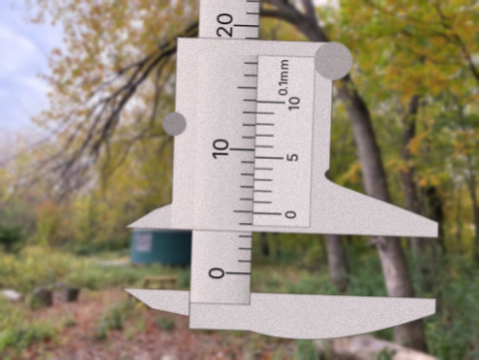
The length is 4.9
